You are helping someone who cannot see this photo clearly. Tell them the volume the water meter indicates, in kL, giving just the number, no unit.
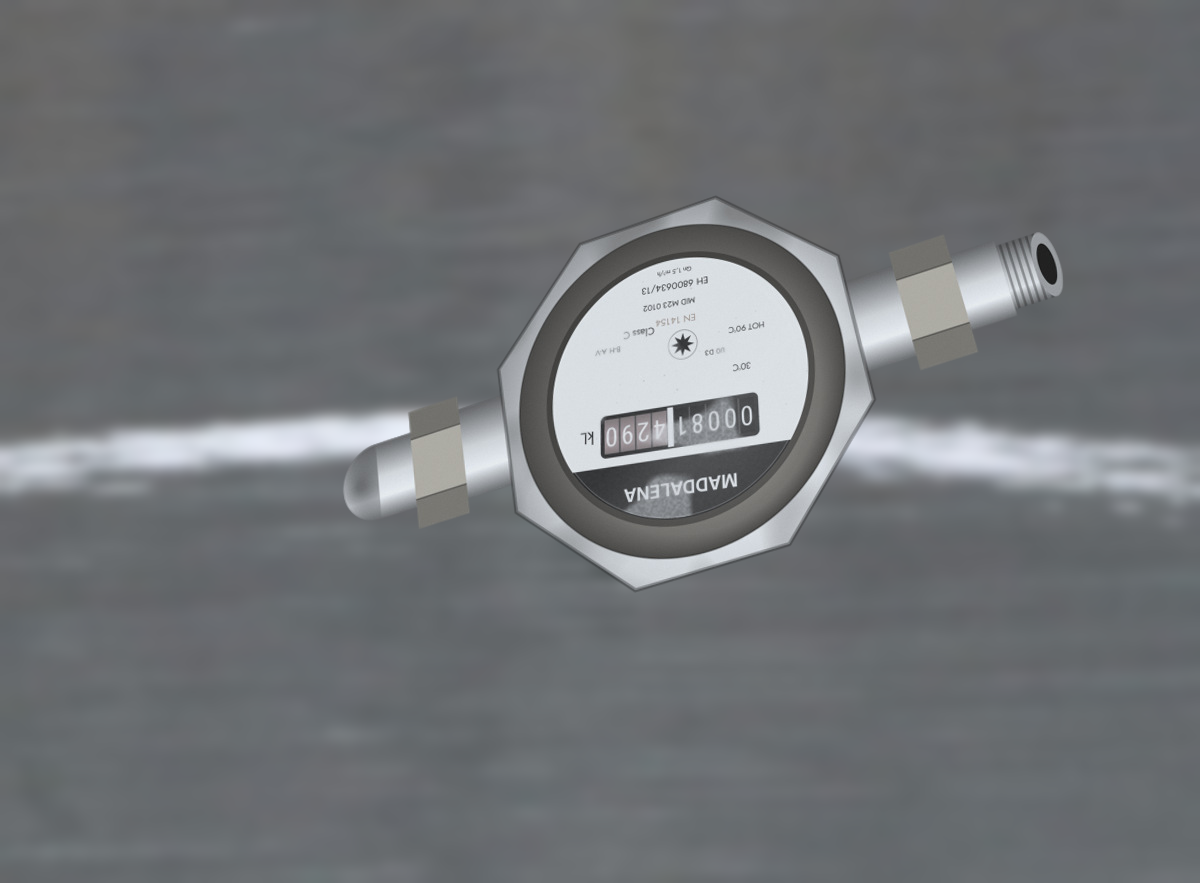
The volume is 81.4290
